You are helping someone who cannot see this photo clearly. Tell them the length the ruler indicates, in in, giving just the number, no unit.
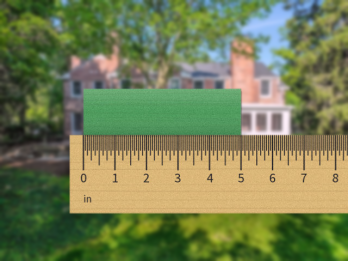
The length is 5
